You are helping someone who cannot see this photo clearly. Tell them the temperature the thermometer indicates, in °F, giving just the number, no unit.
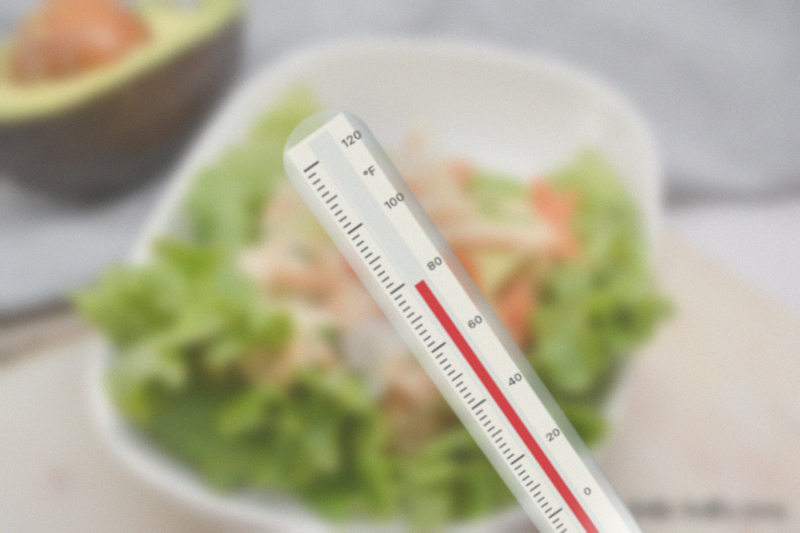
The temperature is 78
